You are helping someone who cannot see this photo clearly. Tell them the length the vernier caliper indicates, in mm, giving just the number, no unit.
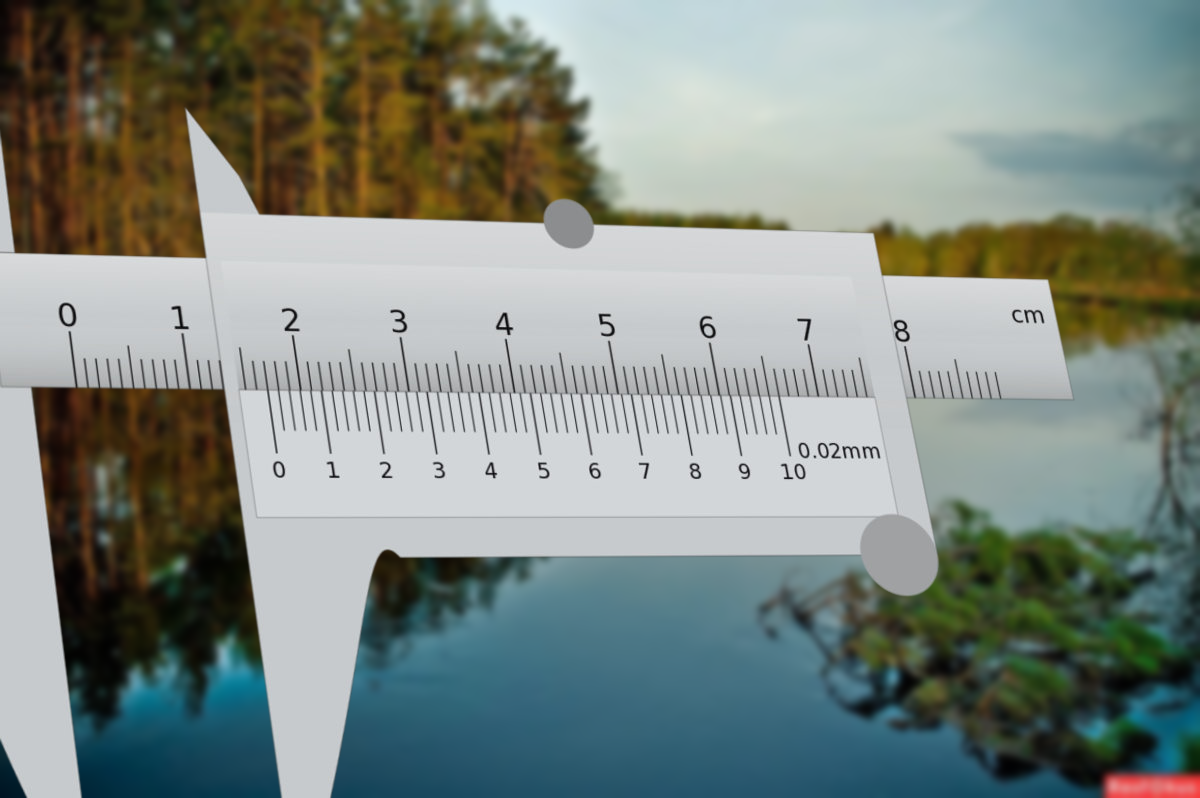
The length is 17.0
